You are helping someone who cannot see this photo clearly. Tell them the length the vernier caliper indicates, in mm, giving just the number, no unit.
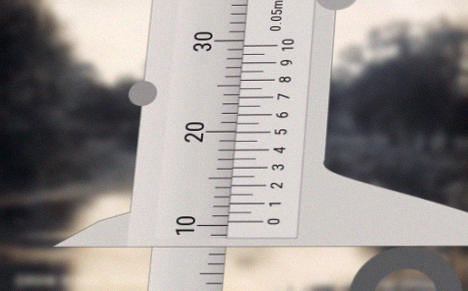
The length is 10.4
